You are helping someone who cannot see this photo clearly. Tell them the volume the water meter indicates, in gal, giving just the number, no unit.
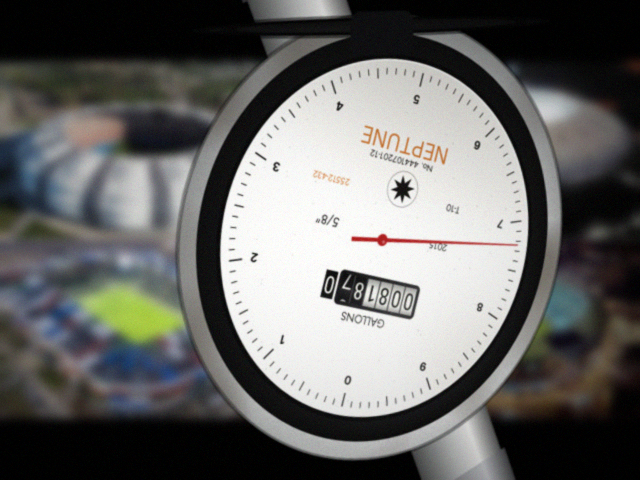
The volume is 81867.2
